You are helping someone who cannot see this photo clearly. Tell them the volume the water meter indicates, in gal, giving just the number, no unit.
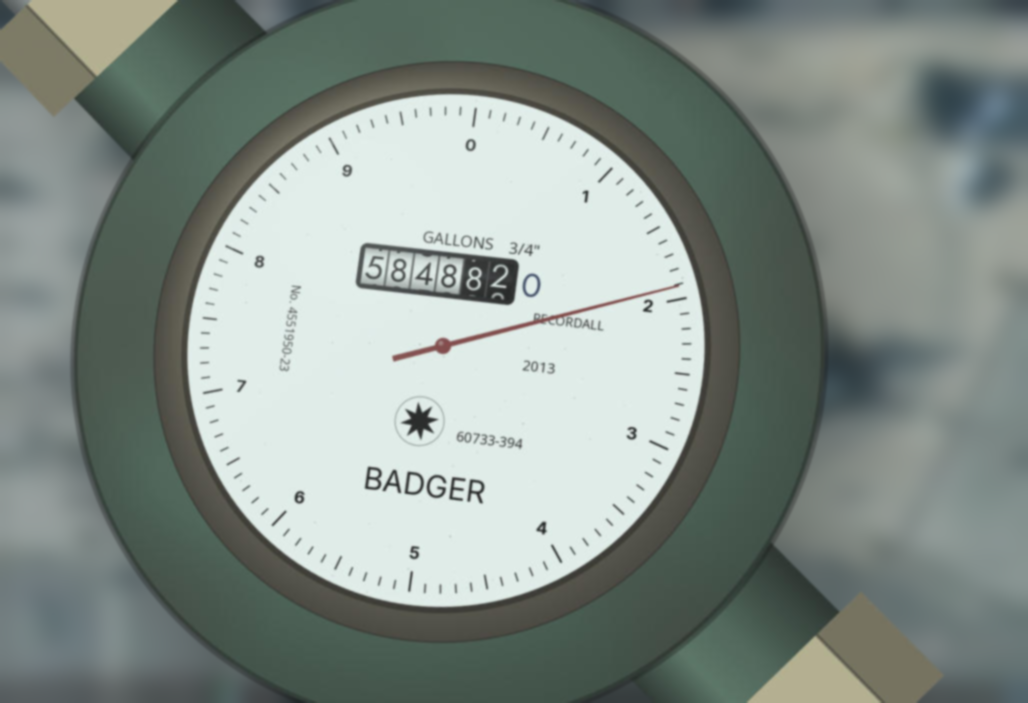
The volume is 5848821.9
